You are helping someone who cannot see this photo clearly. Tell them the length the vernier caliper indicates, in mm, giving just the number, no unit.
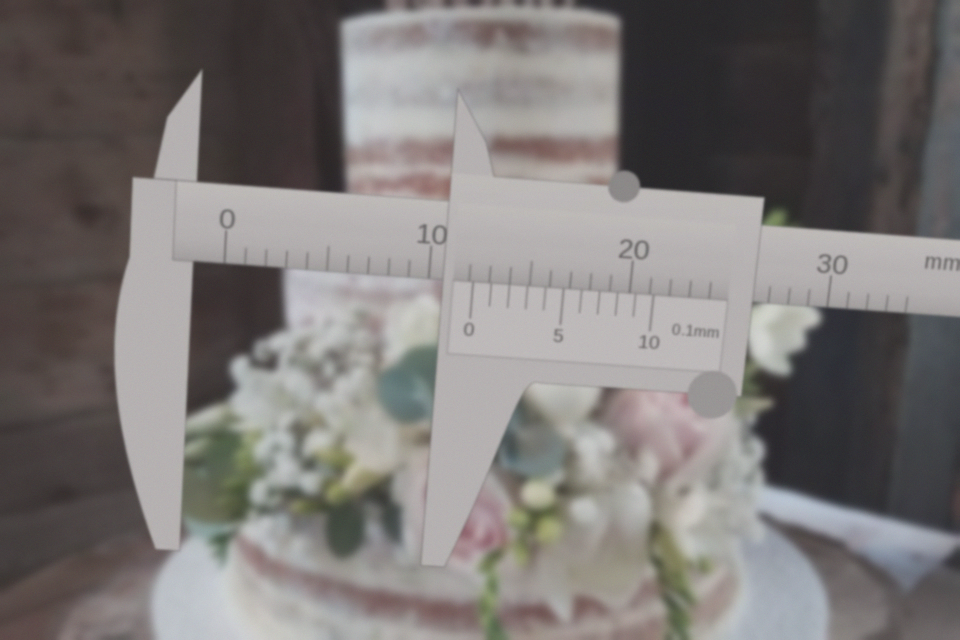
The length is 12.2
